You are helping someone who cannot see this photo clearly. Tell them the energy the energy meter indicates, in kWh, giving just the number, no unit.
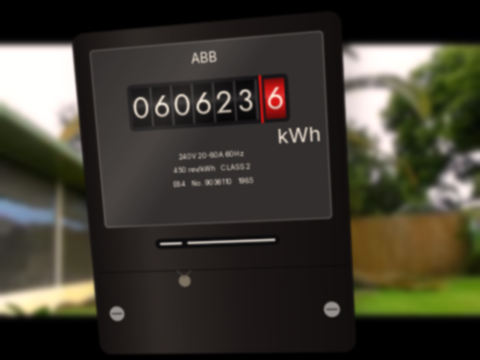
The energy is 60623.6
